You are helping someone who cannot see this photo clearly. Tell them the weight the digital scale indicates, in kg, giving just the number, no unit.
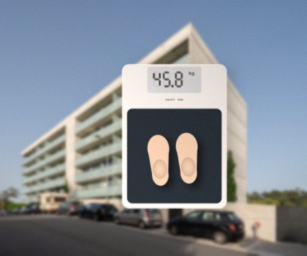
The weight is 45.8
